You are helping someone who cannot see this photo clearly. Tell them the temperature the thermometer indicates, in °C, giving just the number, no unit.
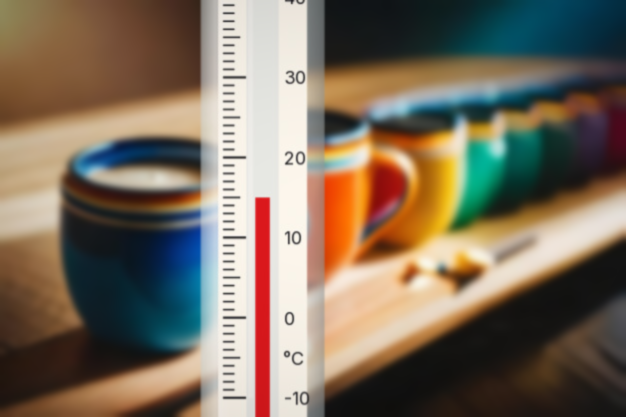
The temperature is 15
